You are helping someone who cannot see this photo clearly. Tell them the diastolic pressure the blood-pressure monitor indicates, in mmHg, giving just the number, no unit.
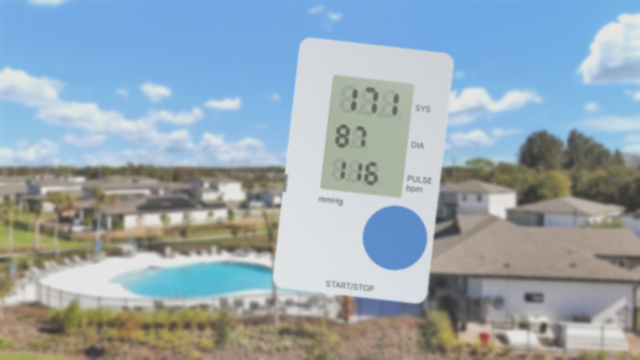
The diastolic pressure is 87
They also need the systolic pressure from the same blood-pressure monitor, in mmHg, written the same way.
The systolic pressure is 171
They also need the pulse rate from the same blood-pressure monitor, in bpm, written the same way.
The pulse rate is 116
